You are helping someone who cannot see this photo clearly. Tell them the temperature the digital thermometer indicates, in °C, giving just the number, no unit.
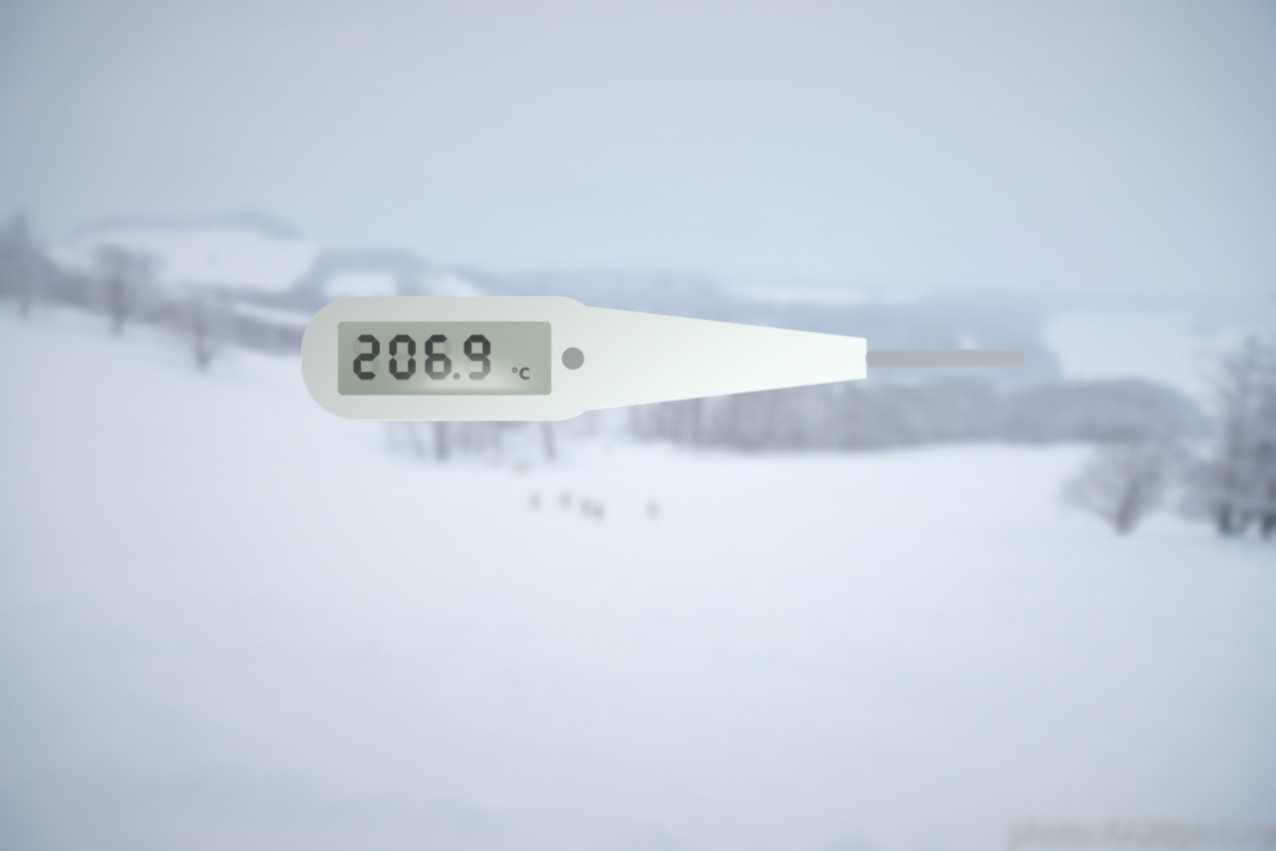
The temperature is 206.9
